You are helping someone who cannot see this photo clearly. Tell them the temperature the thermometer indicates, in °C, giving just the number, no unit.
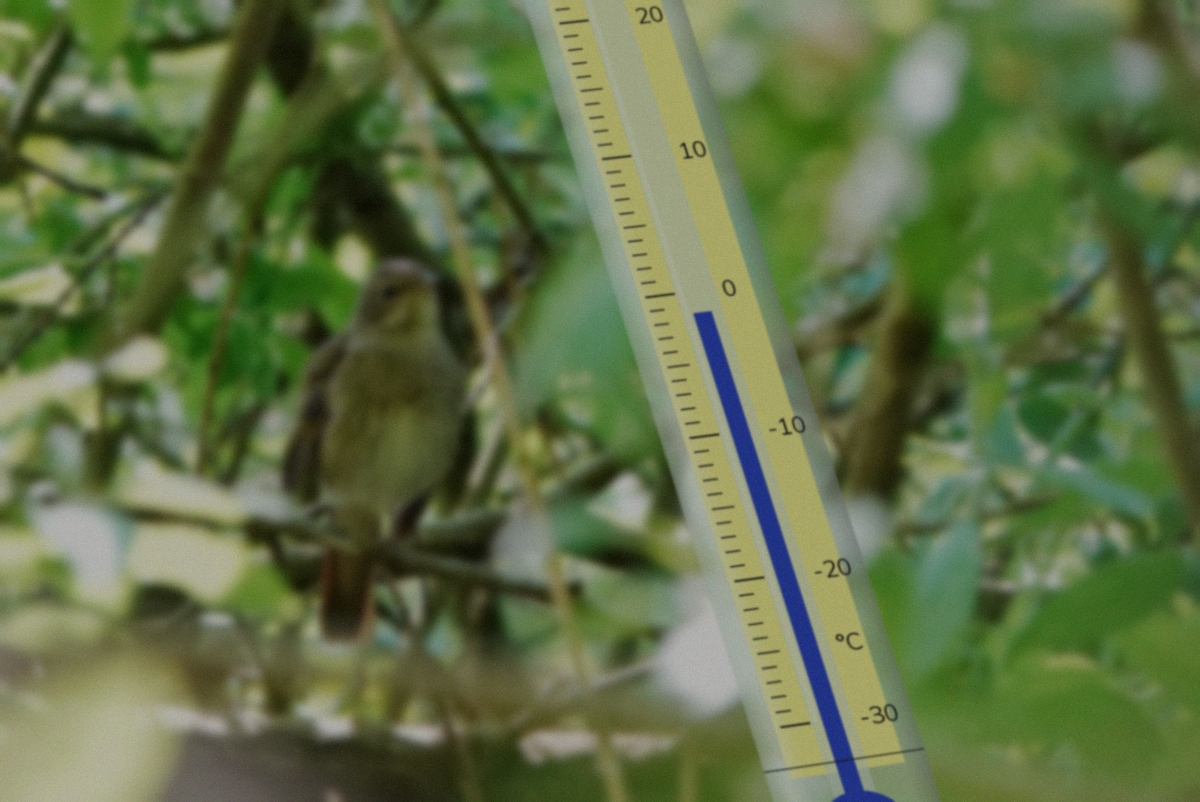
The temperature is -1.5
